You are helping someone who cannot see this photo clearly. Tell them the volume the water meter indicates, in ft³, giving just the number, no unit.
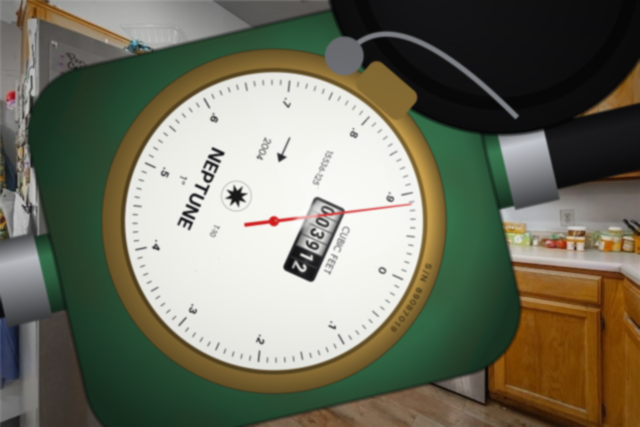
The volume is 3911.91
